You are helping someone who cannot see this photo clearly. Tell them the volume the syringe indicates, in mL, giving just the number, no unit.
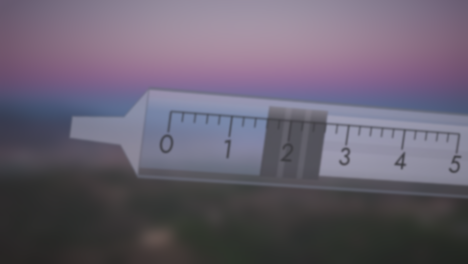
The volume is 1.6
